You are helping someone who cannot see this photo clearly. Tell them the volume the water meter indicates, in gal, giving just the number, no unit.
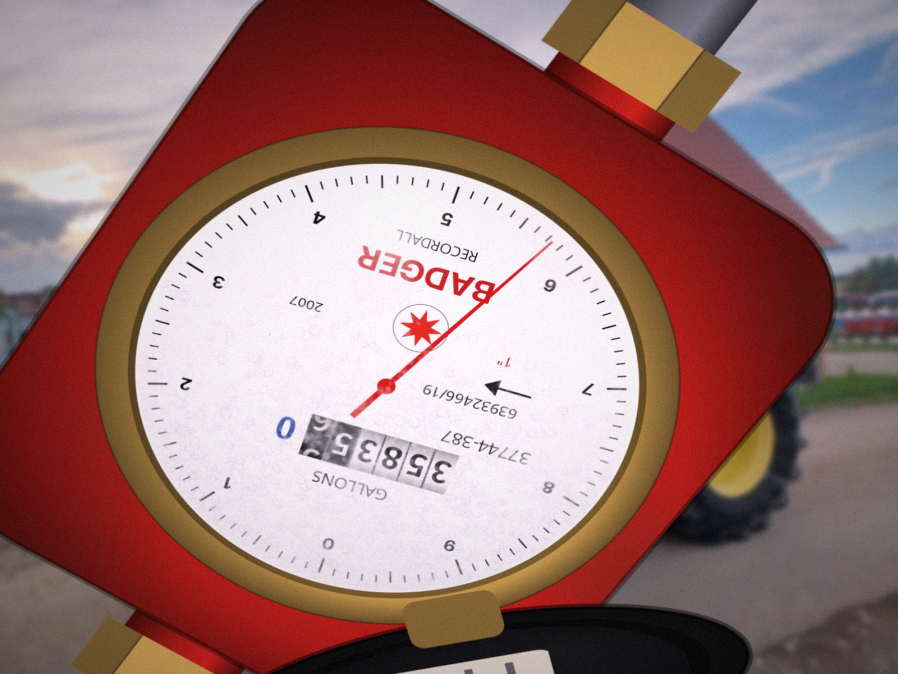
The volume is 3583555.7
